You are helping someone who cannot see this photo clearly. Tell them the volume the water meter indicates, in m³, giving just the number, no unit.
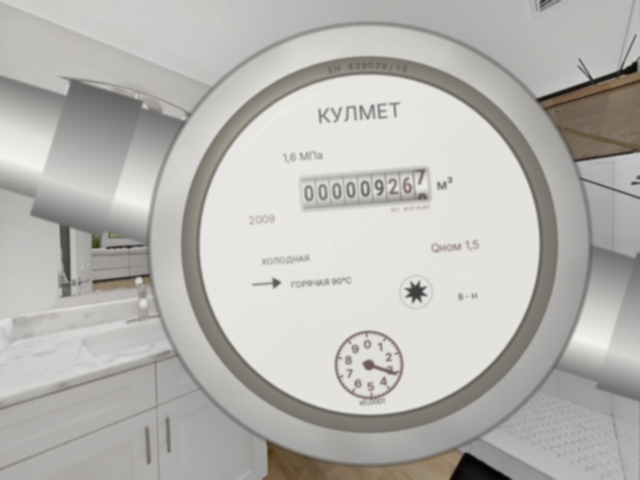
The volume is 9.2673
